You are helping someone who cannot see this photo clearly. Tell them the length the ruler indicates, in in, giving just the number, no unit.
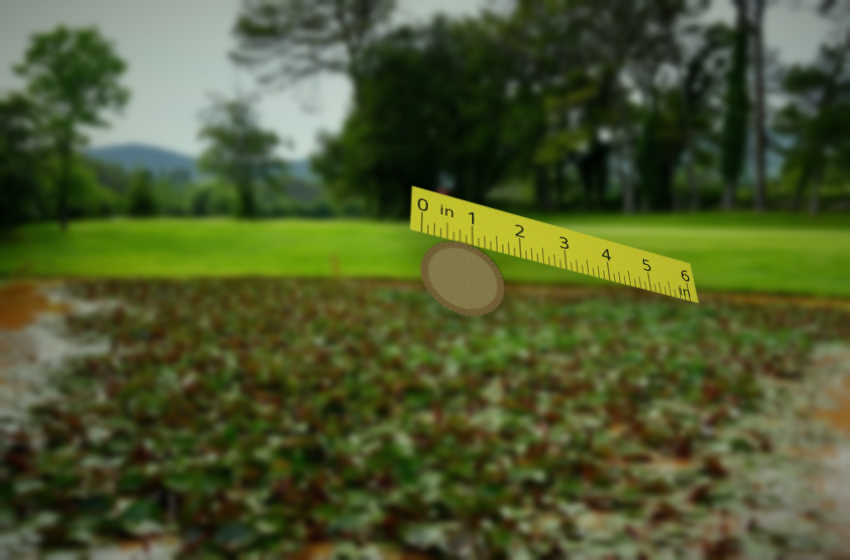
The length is 1.625
